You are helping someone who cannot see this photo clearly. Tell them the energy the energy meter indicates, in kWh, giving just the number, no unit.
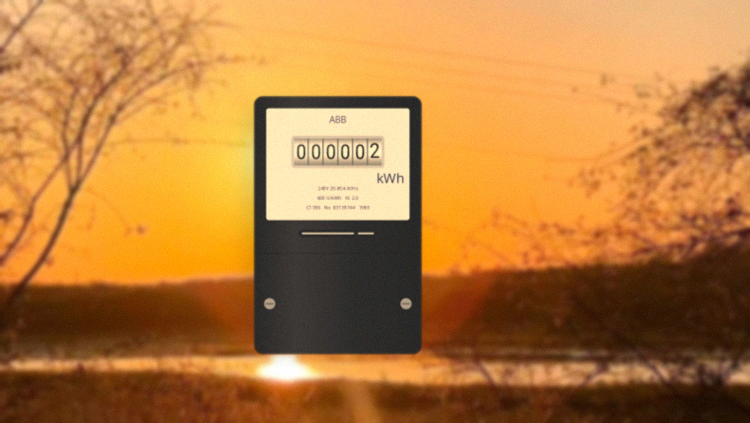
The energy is 2
